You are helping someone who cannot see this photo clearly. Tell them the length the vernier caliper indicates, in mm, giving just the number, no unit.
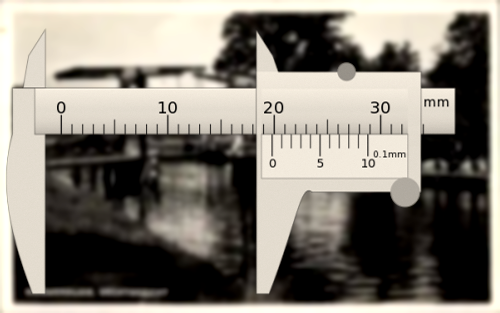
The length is 19.8
